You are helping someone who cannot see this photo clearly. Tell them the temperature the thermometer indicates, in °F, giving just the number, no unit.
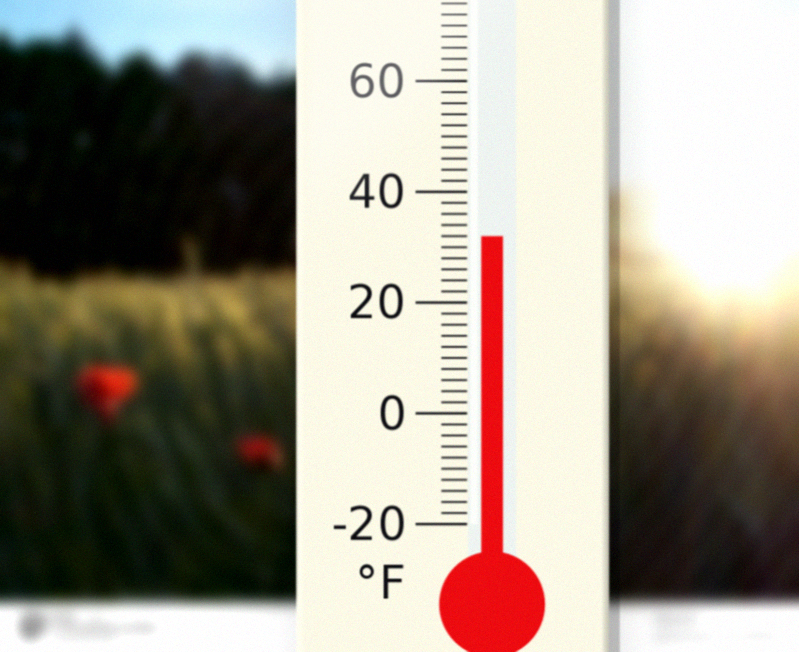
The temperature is 32
